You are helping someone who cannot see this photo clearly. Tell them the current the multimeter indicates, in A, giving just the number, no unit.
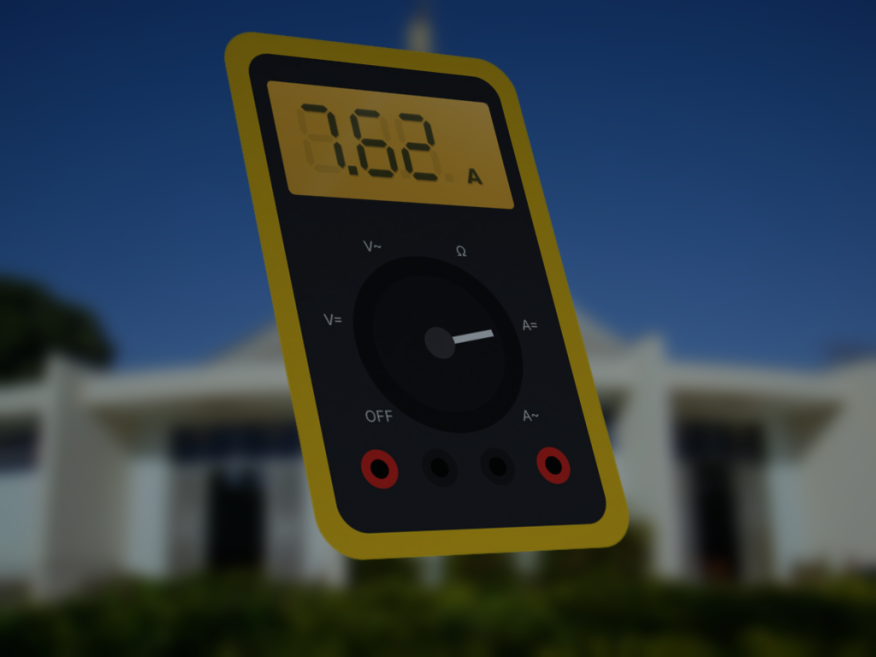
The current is 7.62
